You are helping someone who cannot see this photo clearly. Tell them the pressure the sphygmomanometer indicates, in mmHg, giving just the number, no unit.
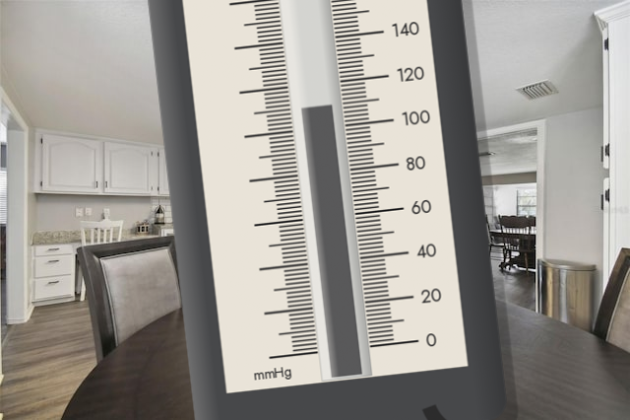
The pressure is 110
